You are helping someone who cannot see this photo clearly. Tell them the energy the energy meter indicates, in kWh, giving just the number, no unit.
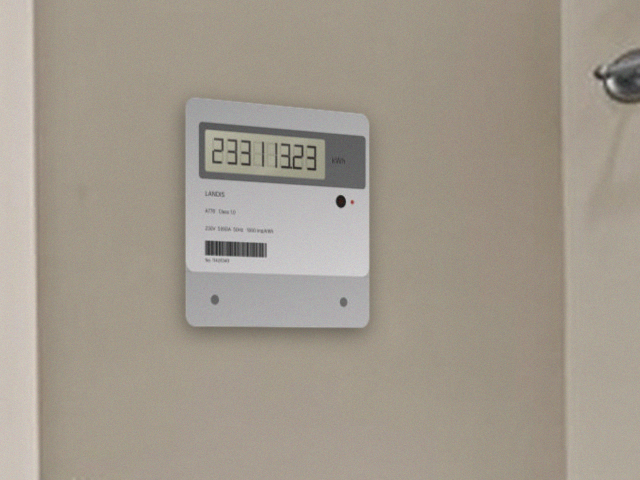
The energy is 233113.23
